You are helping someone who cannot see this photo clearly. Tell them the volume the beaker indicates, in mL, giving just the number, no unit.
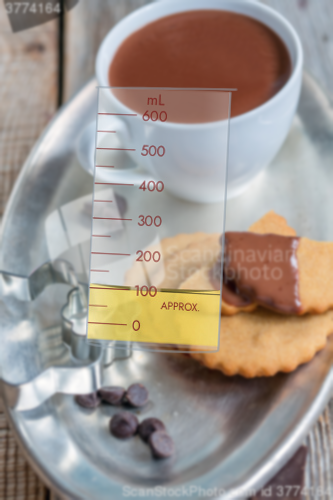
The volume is 100
